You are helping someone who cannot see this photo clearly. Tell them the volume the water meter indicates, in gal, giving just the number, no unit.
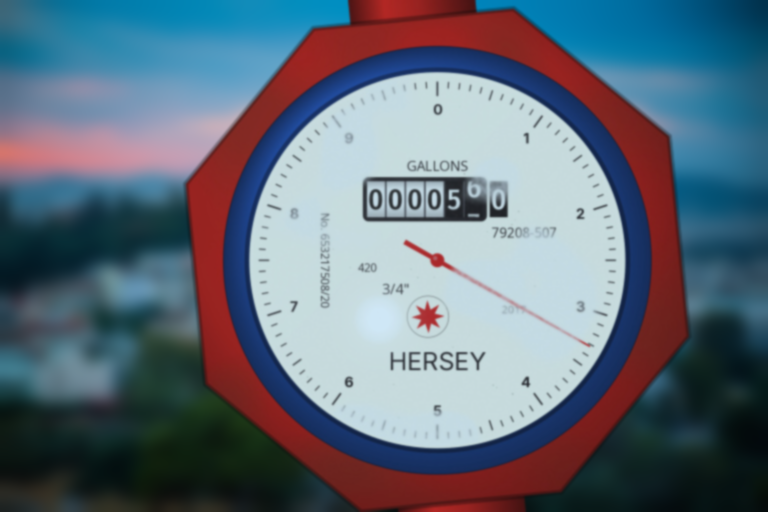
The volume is 563.3
